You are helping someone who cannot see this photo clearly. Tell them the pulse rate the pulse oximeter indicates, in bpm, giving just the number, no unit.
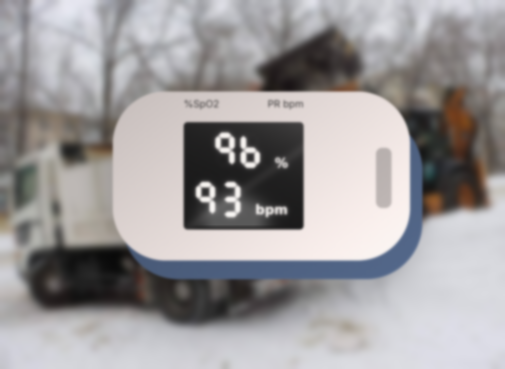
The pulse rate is 93
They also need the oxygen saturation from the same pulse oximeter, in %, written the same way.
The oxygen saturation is 96
